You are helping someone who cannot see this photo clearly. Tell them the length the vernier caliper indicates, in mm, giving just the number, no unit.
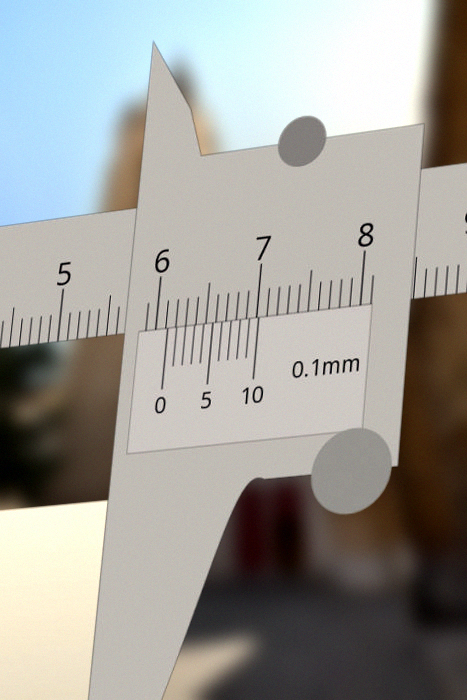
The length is 61.2
